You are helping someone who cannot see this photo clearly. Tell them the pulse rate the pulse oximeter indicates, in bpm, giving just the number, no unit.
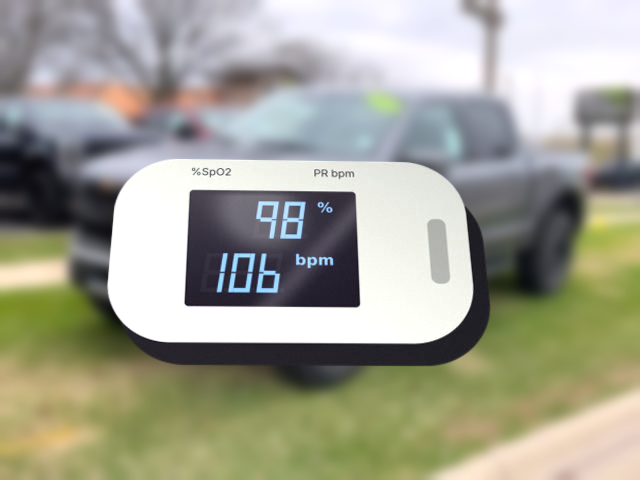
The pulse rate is 106
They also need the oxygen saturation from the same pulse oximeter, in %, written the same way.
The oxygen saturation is 98
